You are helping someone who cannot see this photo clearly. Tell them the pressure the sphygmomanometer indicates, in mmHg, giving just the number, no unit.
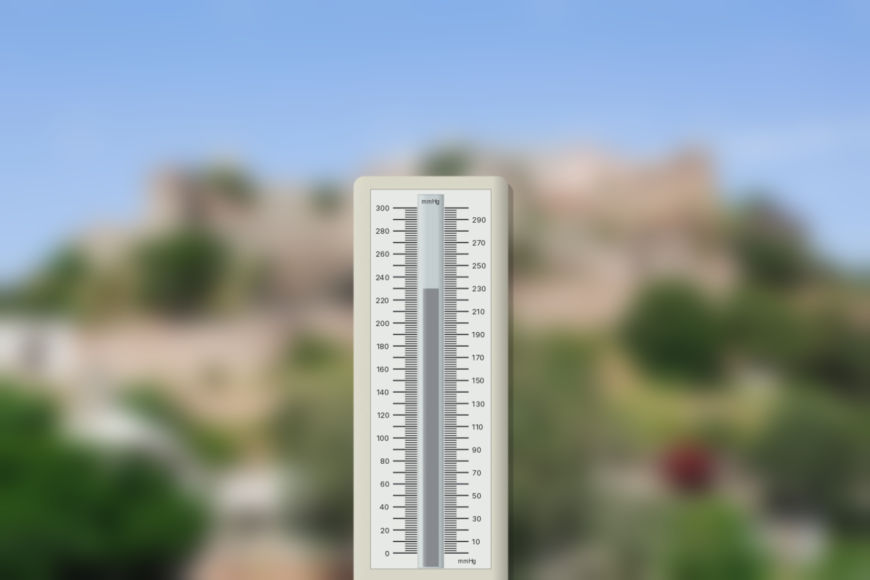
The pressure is 230
